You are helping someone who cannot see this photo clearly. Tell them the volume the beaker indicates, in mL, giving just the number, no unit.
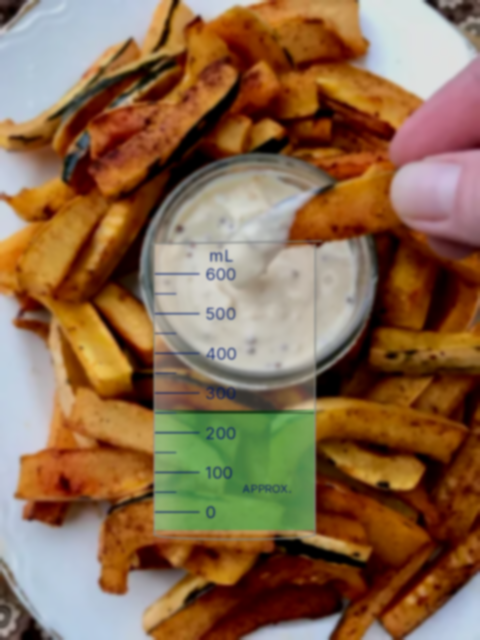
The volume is 250
